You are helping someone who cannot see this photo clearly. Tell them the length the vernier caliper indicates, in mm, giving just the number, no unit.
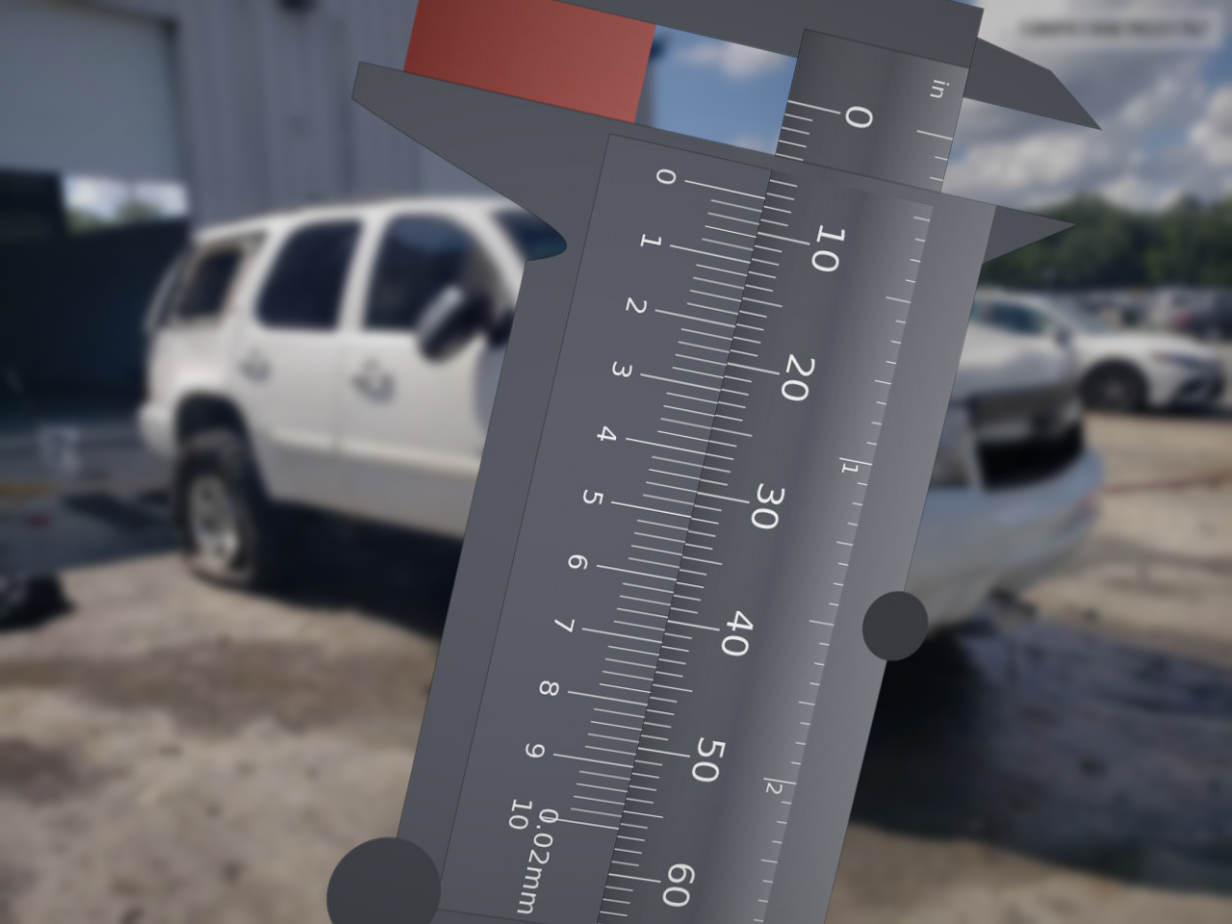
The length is 7.4
